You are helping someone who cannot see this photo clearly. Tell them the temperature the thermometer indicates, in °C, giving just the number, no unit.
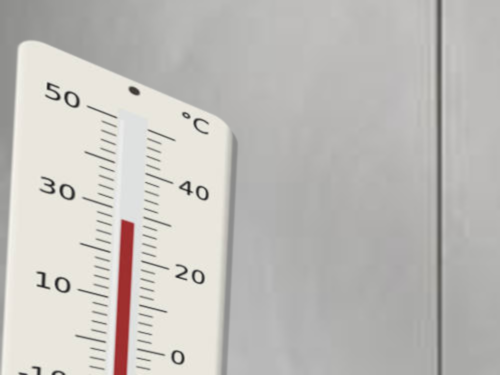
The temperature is 28
